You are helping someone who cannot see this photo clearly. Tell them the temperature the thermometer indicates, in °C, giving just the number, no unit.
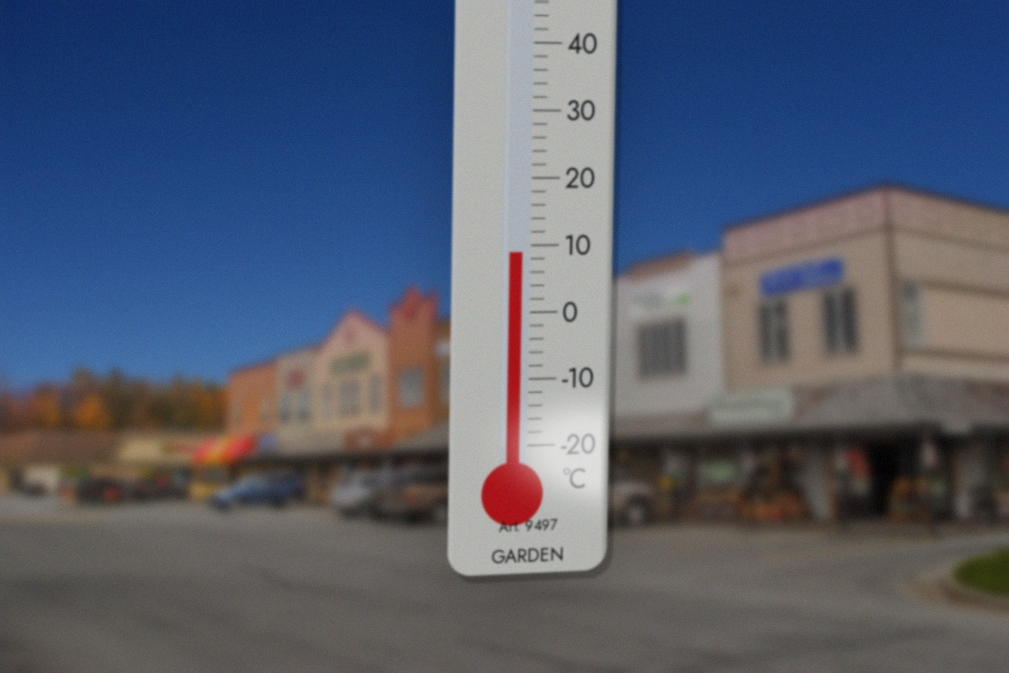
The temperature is 9
